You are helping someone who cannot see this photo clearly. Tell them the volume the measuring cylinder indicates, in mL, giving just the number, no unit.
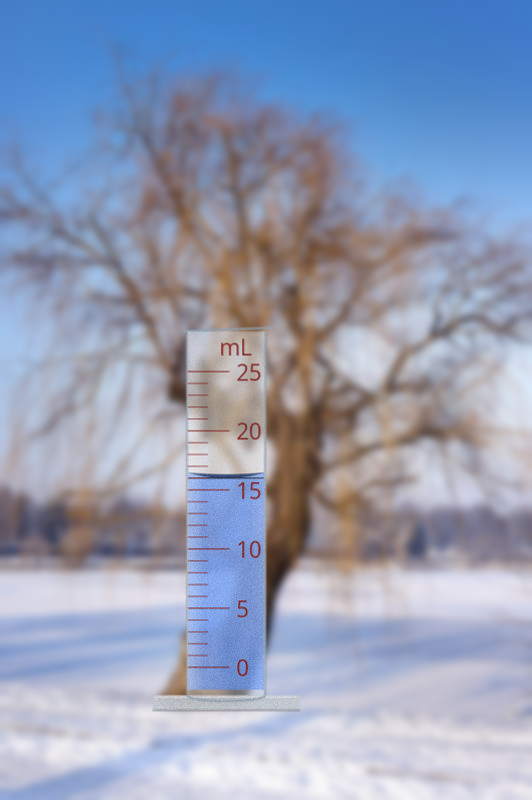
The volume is 16
